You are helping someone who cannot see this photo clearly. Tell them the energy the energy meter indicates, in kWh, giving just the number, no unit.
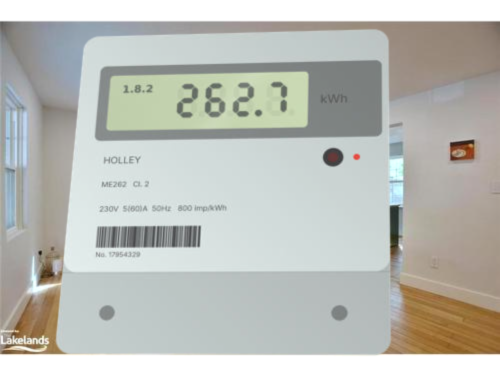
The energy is 262.7
